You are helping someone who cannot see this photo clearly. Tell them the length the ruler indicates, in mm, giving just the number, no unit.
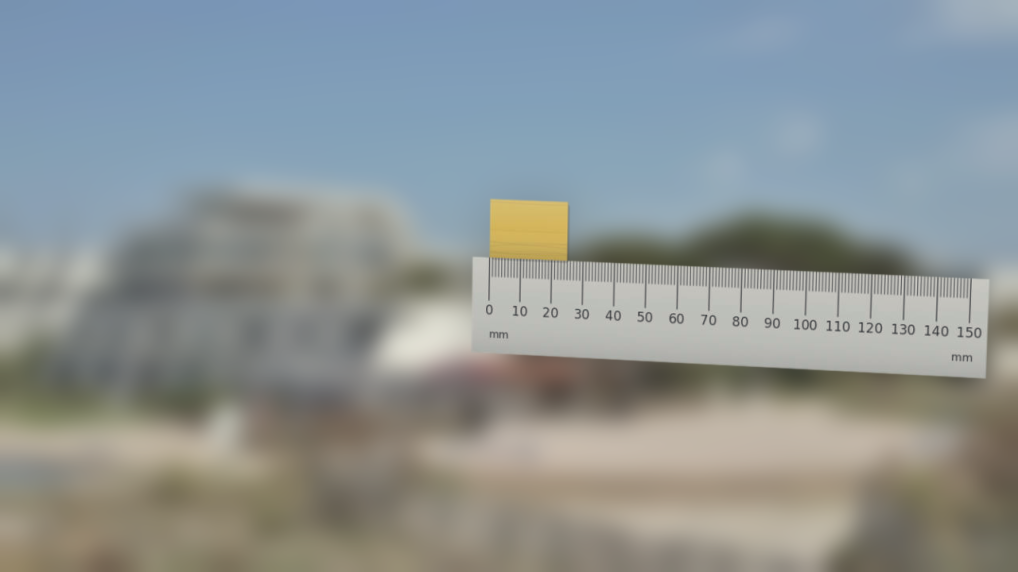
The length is 25
